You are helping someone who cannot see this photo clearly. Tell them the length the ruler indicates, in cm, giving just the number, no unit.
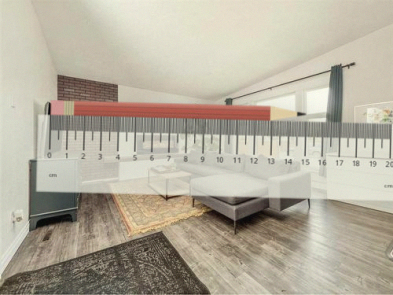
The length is 15
